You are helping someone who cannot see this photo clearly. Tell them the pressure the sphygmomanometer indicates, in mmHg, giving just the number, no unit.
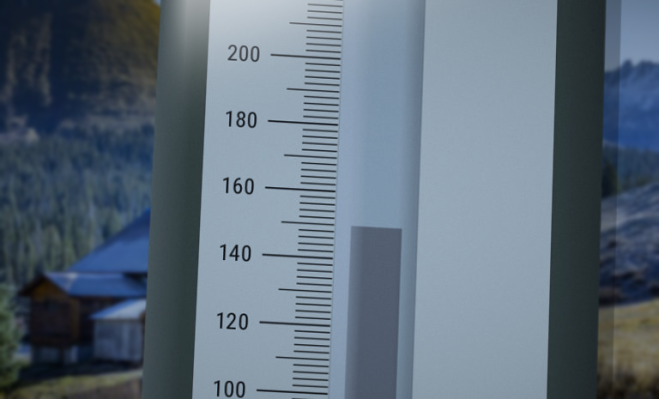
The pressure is 150
